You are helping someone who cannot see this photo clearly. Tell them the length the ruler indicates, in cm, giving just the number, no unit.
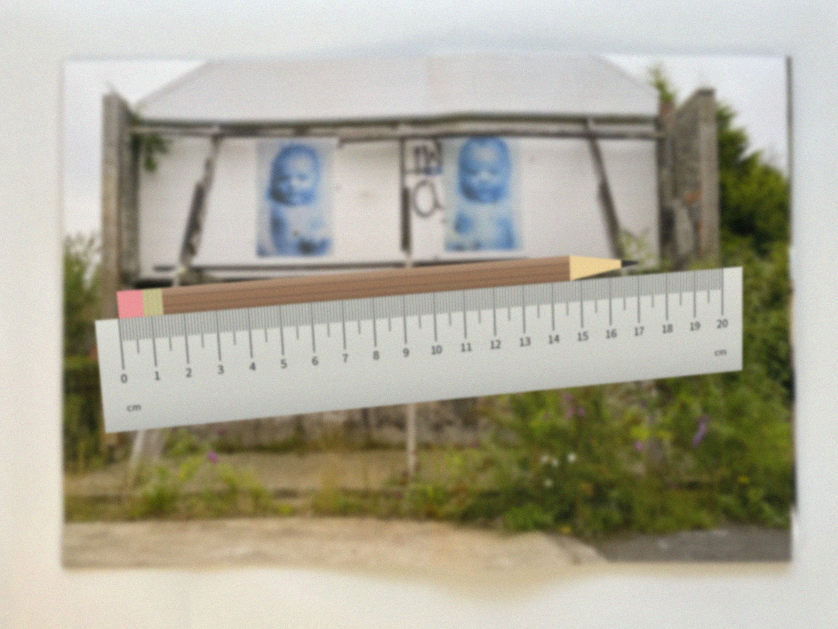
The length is 17
